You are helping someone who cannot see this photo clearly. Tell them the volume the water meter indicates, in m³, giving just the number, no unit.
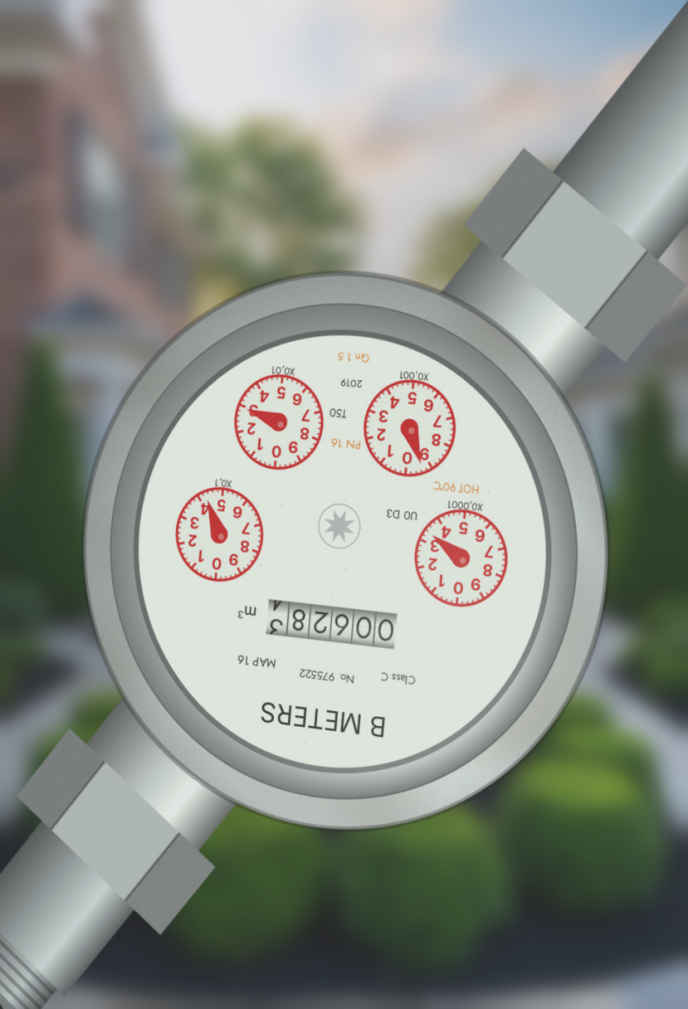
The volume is 6283.4293
